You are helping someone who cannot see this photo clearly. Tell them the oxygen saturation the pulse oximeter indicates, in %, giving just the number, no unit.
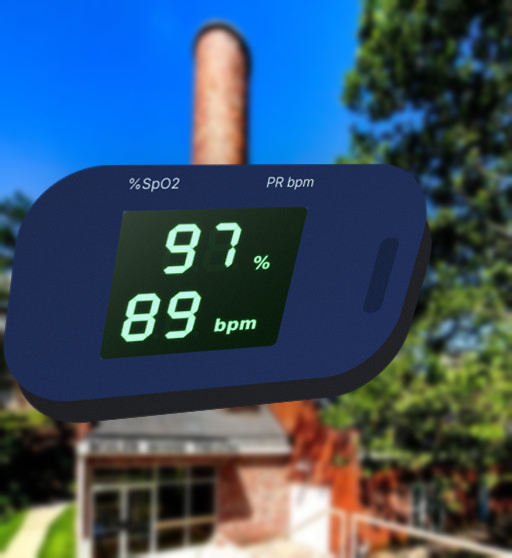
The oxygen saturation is 97
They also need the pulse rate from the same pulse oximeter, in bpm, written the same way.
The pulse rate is 89
